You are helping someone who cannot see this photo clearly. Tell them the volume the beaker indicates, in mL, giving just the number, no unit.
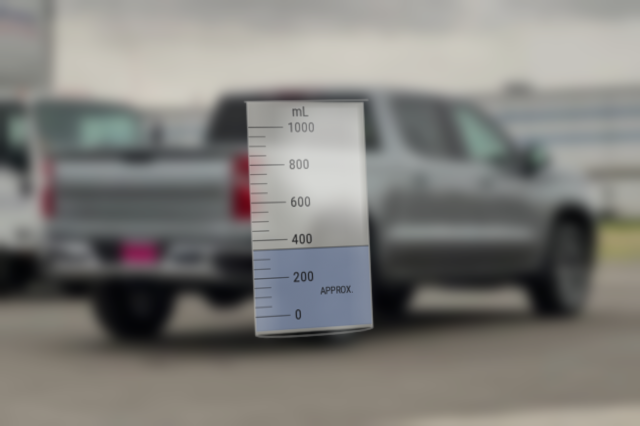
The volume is 350
